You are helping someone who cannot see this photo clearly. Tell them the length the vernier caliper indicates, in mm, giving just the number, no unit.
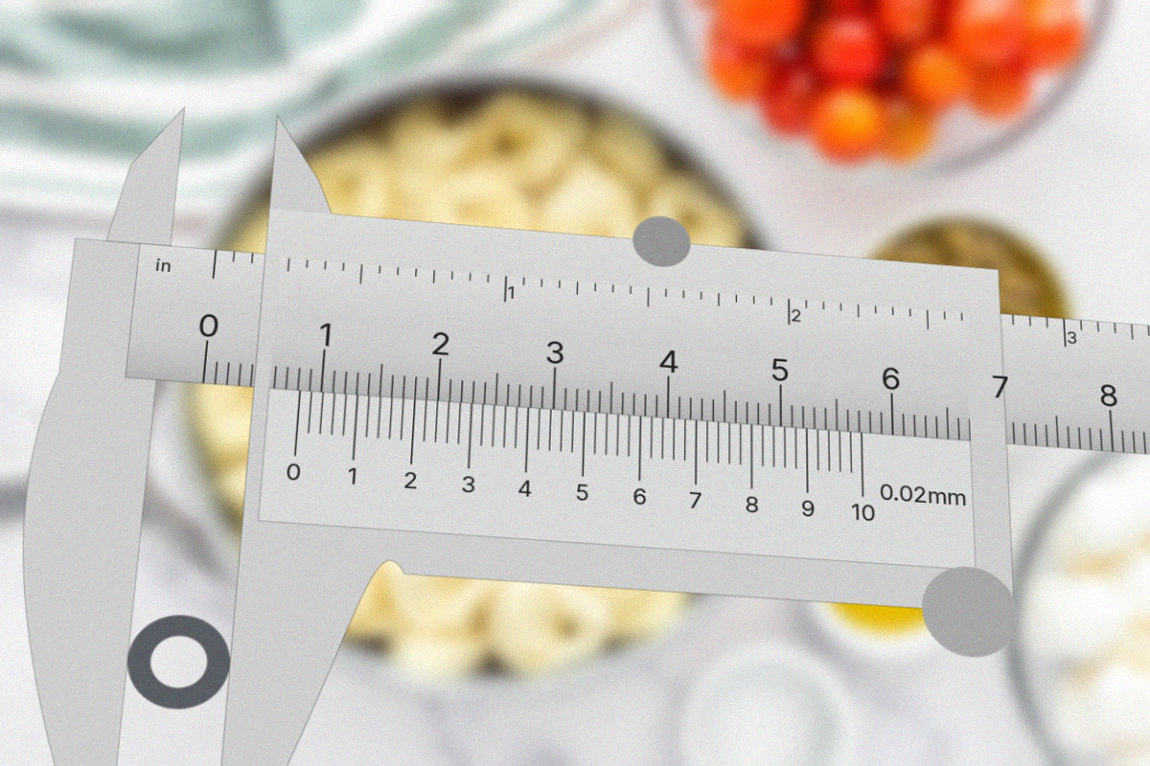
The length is 8.2
